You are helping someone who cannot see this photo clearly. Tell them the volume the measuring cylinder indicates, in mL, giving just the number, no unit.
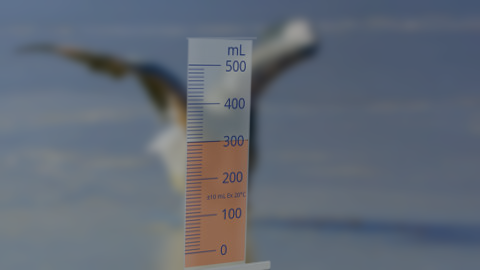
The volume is 300
